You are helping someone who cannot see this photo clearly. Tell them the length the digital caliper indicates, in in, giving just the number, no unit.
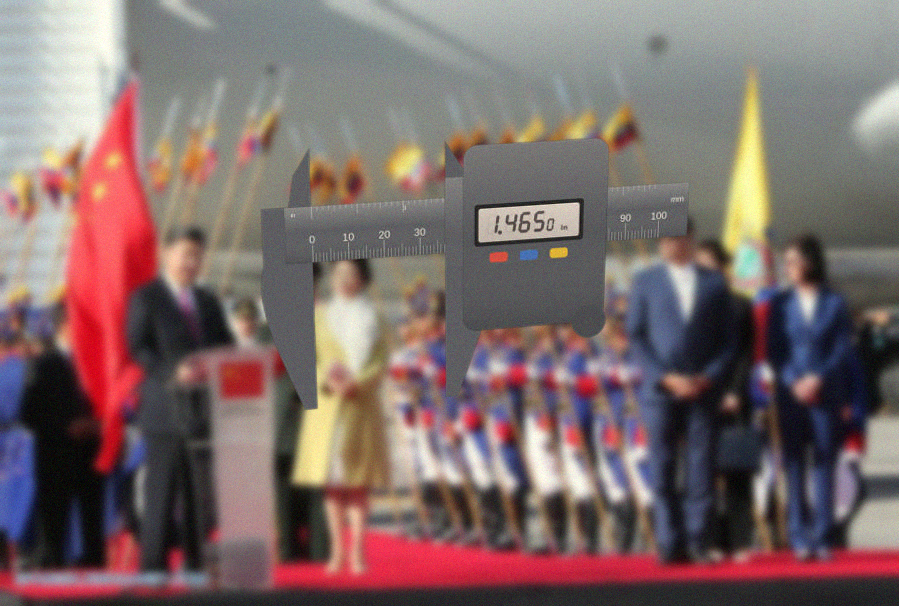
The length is 1.4650
